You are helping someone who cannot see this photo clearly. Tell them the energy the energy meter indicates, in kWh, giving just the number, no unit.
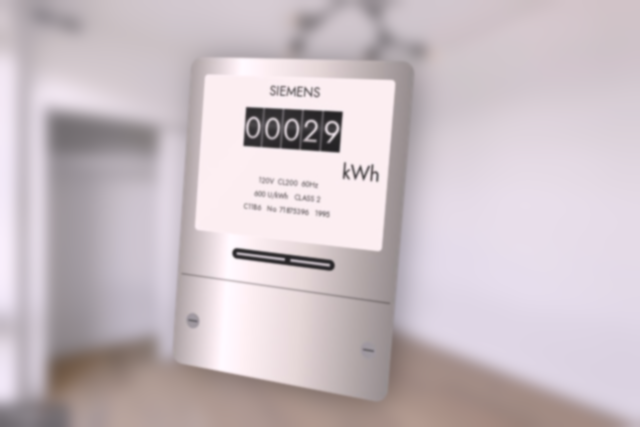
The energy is 29
